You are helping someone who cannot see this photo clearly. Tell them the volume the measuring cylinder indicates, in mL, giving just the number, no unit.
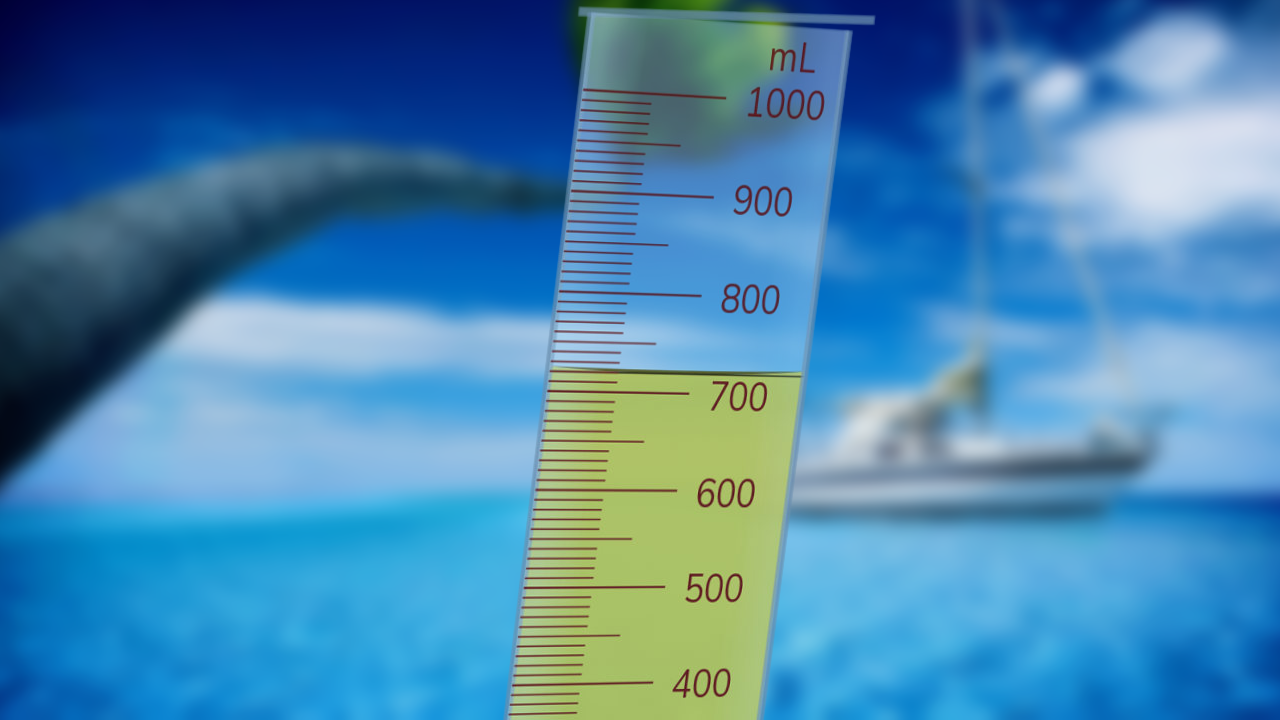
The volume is 720
